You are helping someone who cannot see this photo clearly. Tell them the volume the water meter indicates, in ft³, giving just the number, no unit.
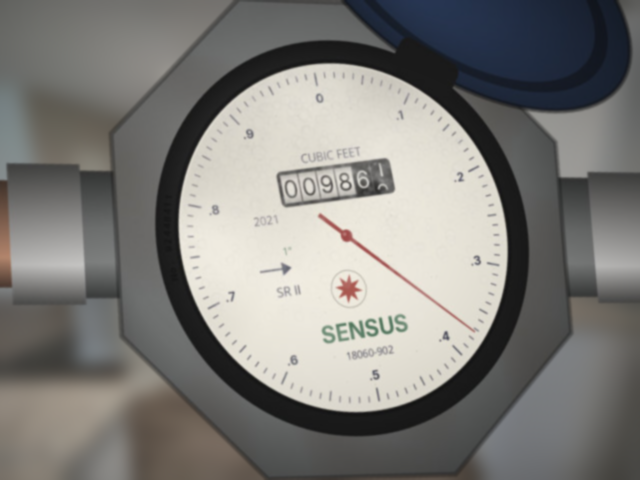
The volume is 9861.37
